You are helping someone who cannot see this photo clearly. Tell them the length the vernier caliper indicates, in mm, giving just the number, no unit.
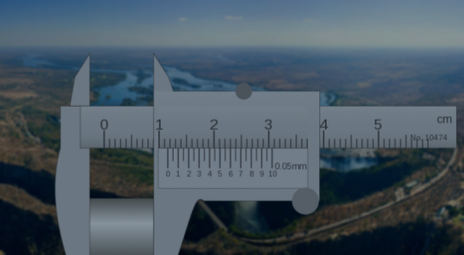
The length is 11.6
